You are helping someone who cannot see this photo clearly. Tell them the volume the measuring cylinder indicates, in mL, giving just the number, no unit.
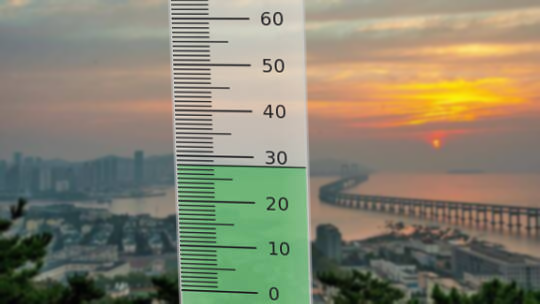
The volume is 28
